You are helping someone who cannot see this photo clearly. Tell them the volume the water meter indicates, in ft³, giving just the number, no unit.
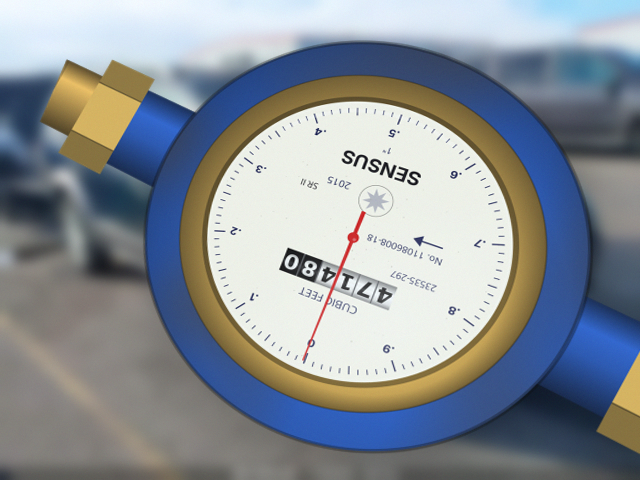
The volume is 471480.00
